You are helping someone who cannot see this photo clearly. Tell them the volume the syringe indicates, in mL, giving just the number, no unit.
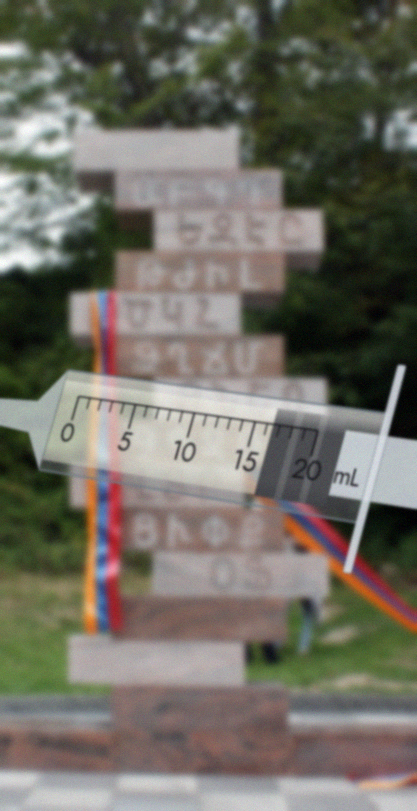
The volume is 16.5
